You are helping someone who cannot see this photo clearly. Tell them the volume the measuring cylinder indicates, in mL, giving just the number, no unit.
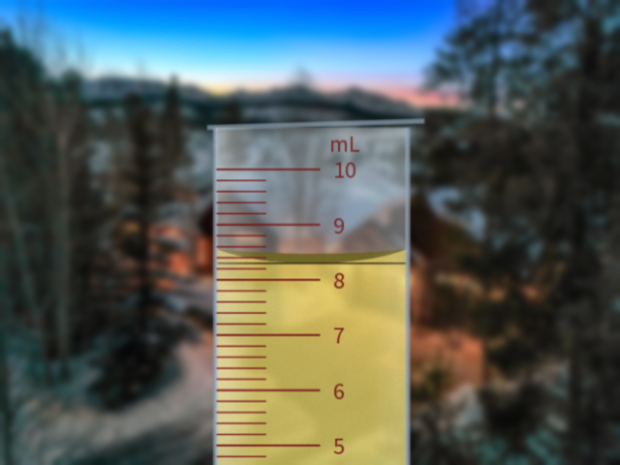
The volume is 8.3
